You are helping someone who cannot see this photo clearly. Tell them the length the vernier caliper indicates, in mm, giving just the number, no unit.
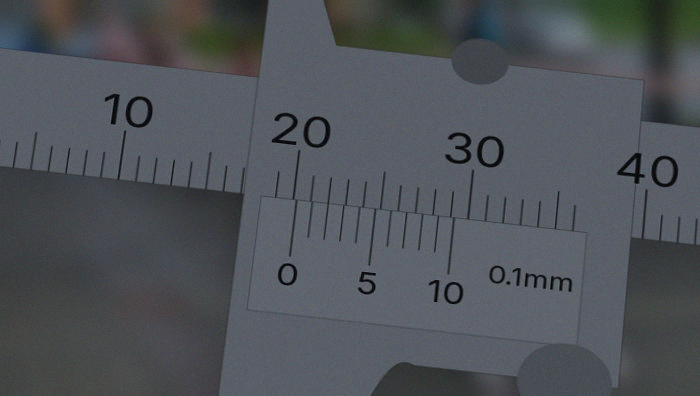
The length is 20.2
